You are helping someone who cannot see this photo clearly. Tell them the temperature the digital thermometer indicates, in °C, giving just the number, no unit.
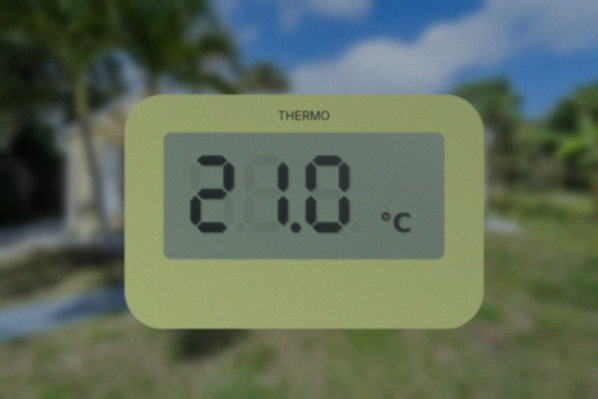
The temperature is 21.0
